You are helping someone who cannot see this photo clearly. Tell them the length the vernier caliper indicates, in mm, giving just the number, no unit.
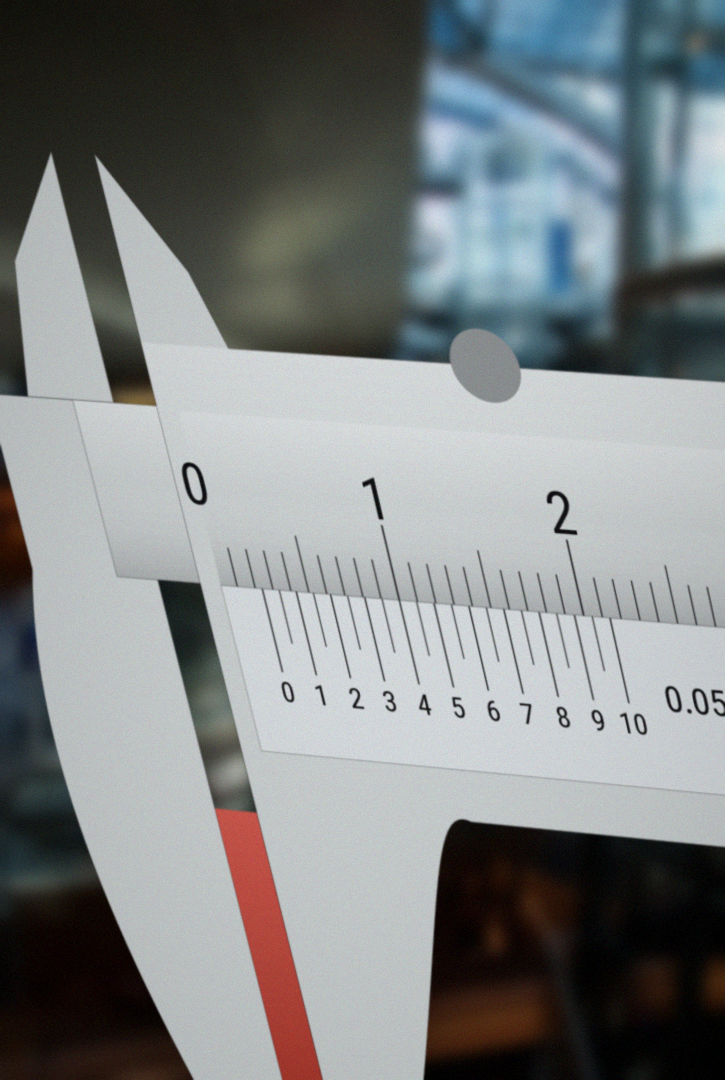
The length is 2.4
